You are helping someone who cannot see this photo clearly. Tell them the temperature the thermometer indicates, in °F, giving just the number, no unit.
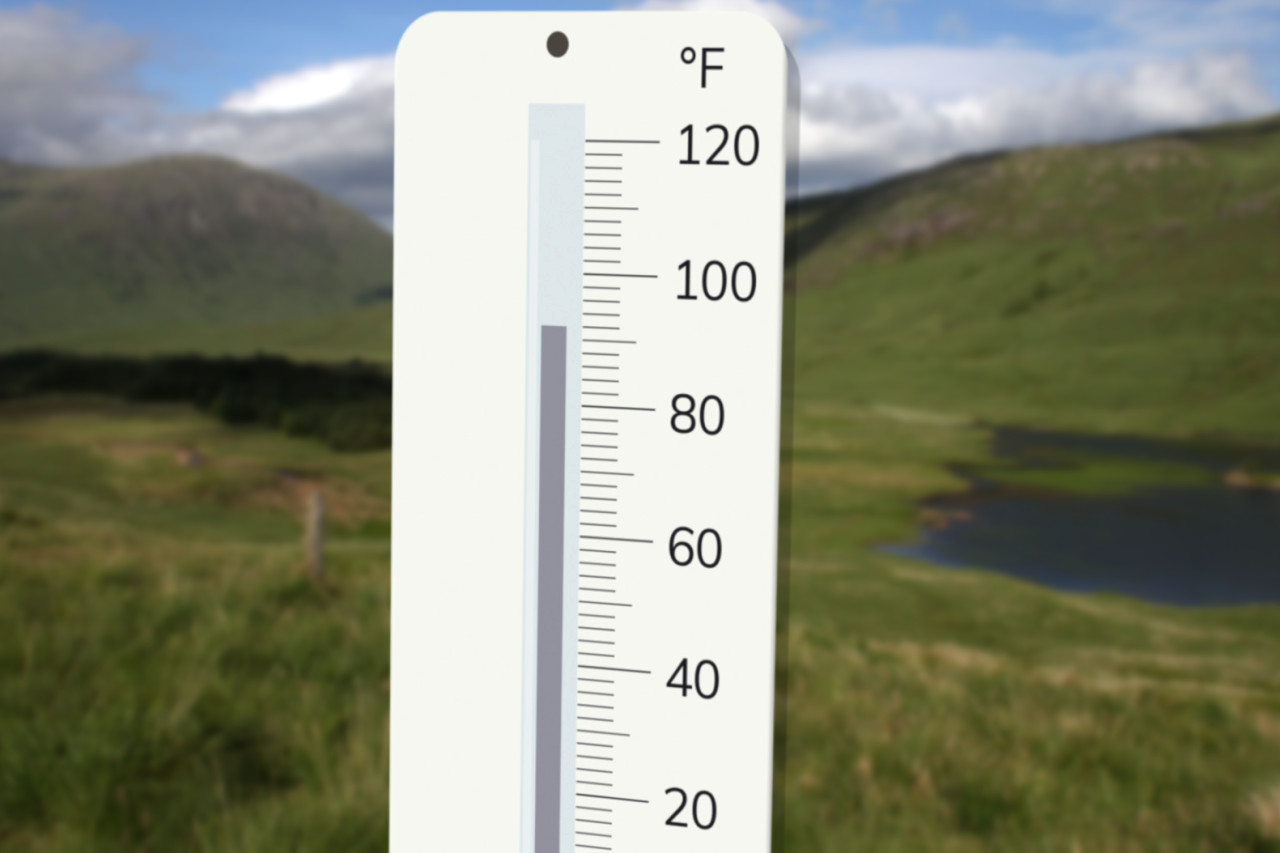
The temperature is 92
